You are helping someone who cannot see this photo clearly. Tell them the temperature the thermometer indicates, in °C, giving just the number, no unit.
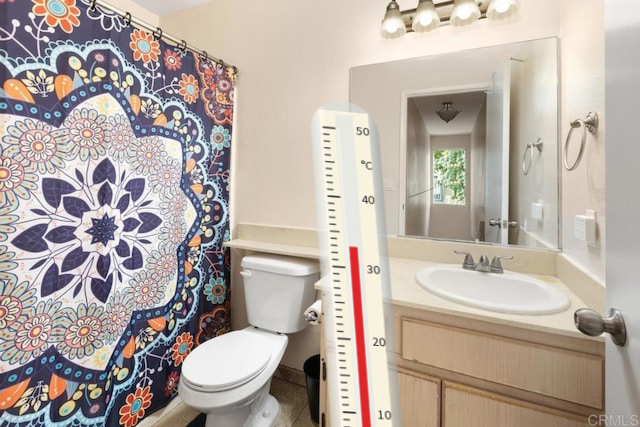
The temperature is 33
